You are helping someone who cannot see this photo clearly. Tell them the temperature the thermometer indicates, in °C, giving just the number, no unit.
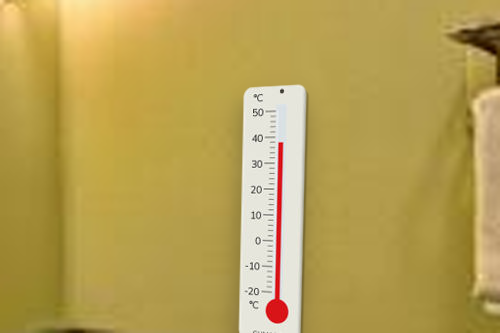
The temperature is 38
